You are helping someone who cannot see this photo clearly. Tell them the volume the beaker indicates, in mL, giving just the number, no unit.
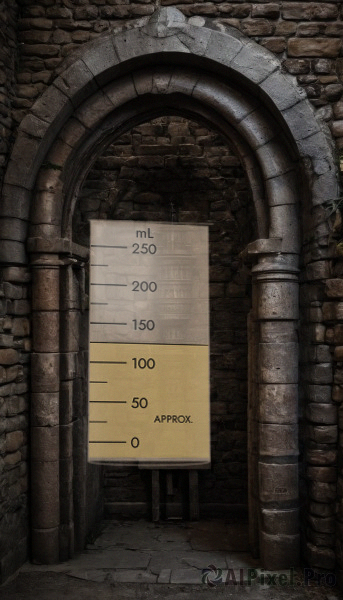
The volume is 125
